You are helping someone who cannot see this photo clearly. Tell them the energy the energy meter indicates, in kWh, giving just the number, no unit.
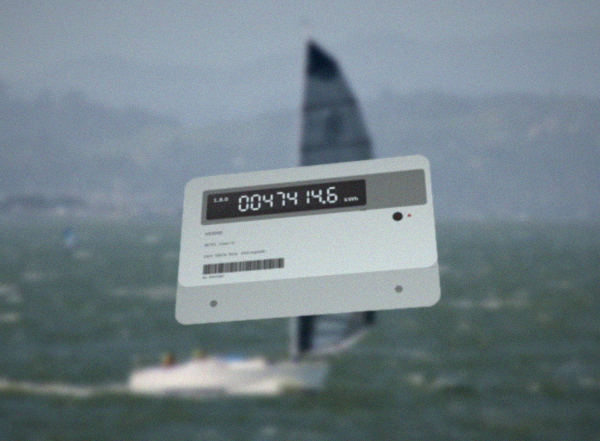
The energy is 47414.6
